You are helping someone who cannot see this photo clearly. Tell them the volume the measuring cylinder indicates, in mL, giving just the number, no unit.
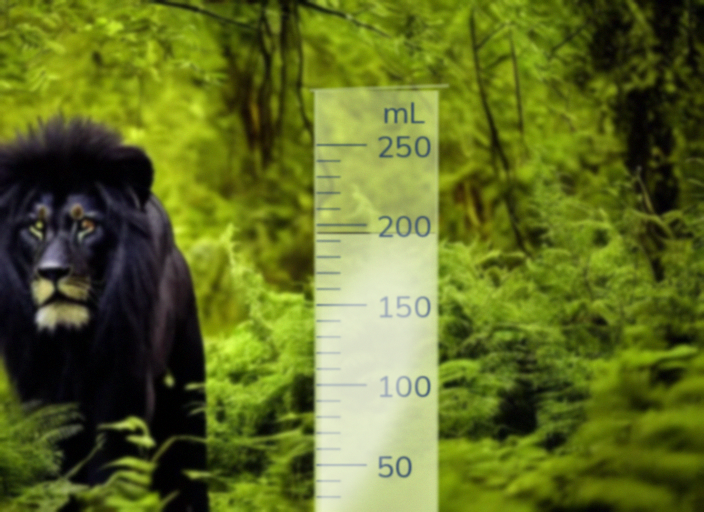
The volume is 195
